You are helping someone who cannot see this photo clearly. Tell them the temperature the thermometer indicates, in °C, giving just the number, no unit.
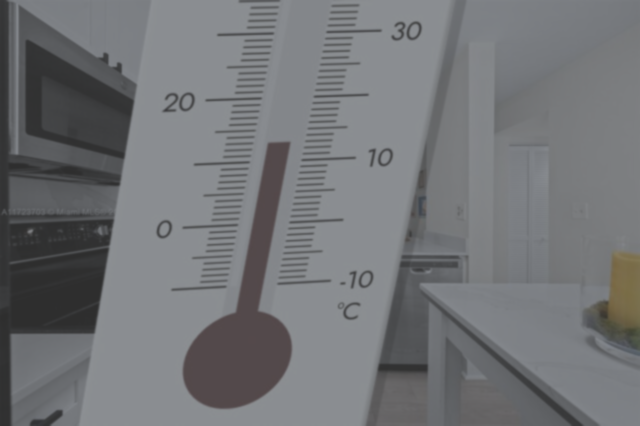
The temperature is 13
